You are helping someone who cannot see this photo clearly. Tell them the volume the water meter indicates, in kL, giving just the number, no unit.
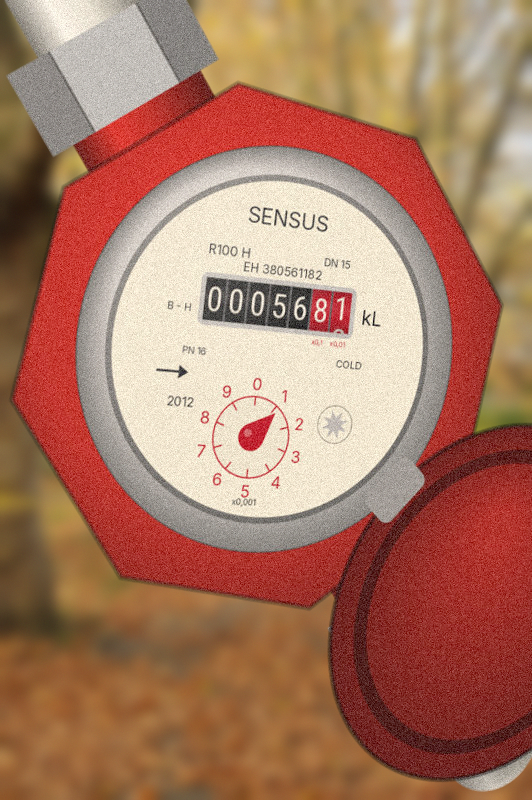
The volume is 56.811
